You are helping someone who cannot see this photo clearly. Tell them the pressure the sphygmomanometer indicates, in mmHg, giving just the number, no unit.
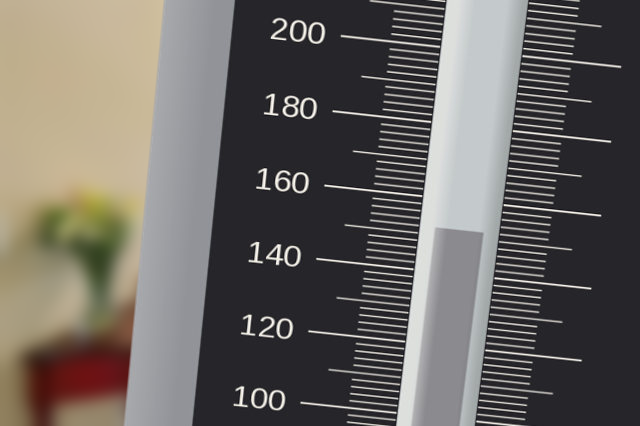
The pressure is 152
